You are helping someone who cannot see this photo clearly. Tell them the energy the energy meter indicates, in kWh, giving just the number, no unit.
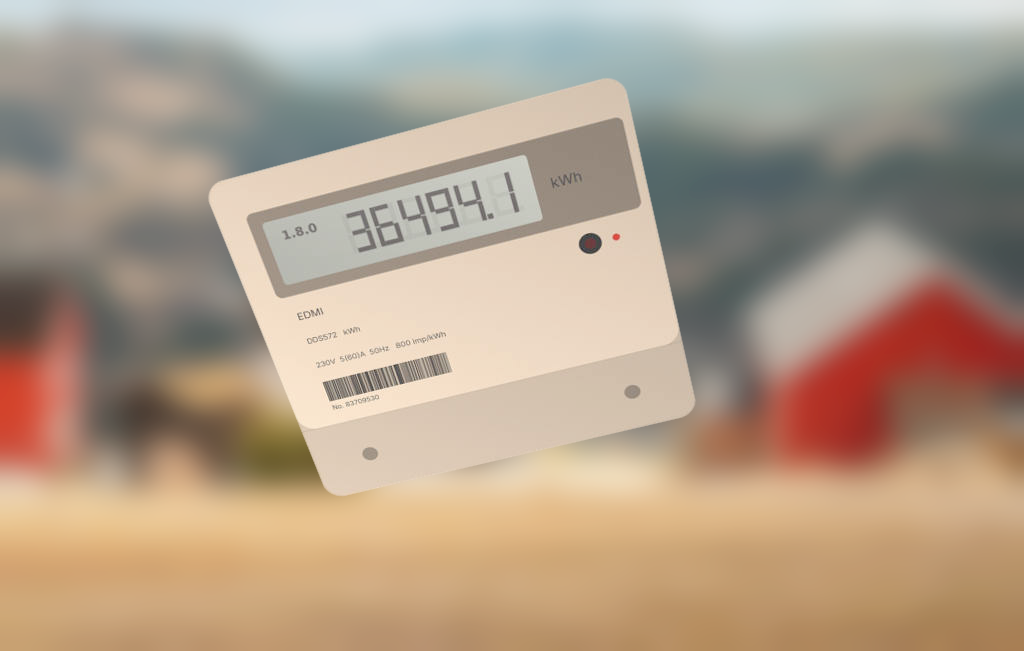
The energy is 36494.1
